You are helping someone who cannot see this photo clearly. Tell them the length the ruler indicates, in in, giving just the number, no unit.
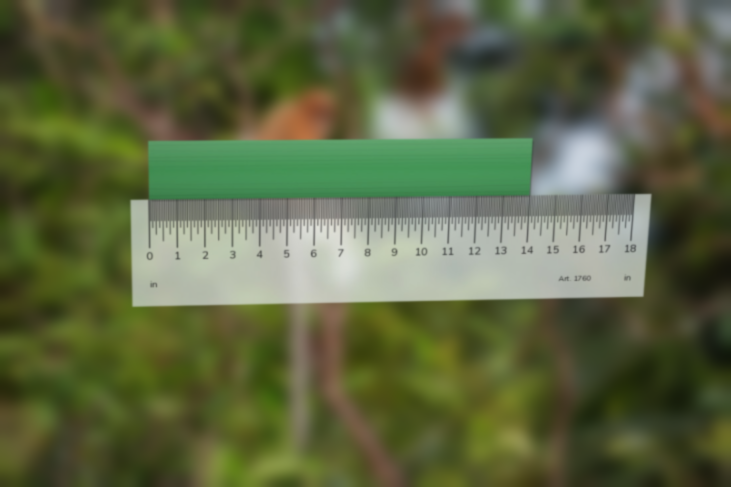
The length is 14
